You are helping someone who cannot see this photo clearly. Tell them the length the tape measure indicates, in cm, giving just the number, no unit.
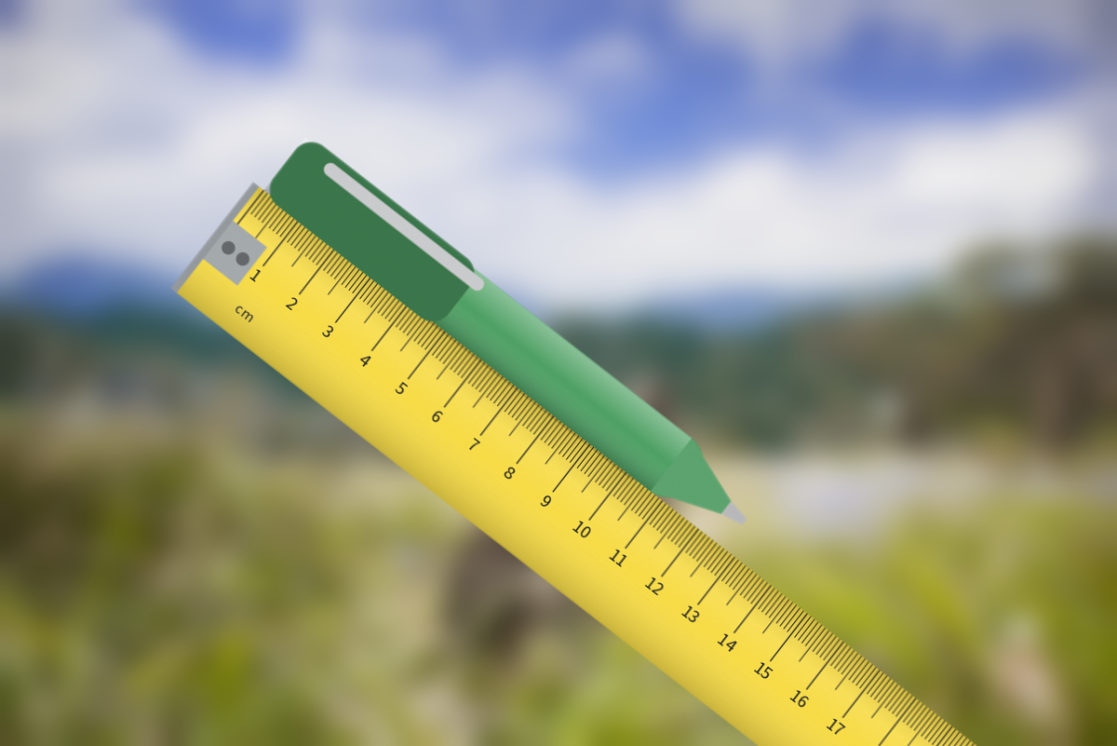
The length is 12.7
